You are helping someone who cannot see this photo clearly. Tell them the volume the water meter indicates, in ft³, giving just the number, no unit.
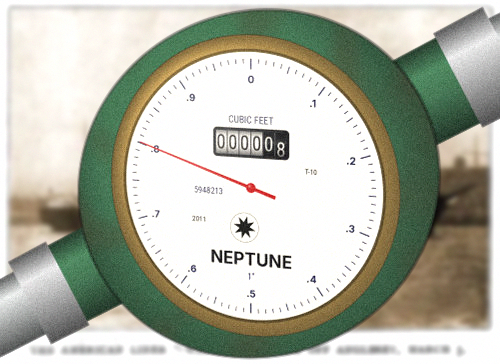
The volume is 7.80
